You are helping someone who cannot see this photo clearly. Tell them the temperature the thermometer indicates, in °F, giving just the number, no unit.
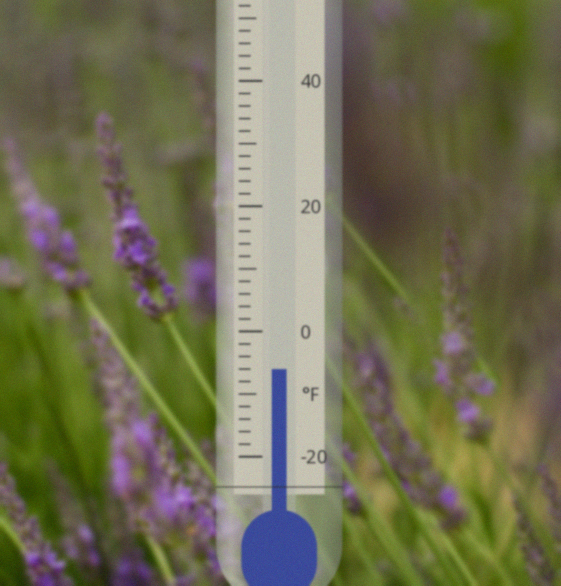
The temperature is -6
